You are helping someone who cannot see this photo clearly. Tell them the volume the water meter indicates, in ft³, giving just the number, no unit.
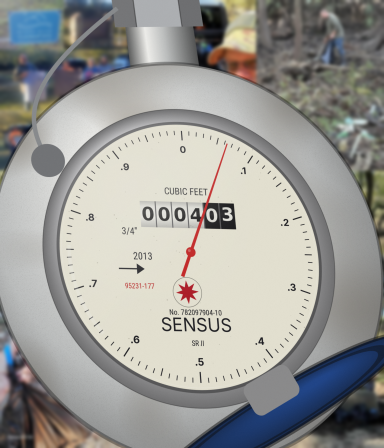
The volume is 403.06
